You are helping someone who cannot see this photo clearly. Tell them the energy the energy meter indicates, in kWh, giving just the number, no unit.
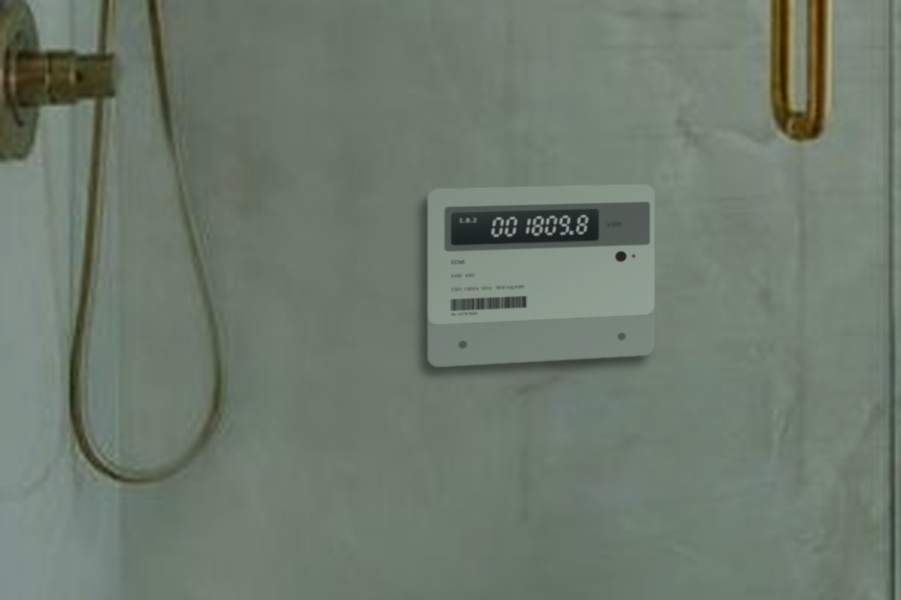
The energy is 1809.8
